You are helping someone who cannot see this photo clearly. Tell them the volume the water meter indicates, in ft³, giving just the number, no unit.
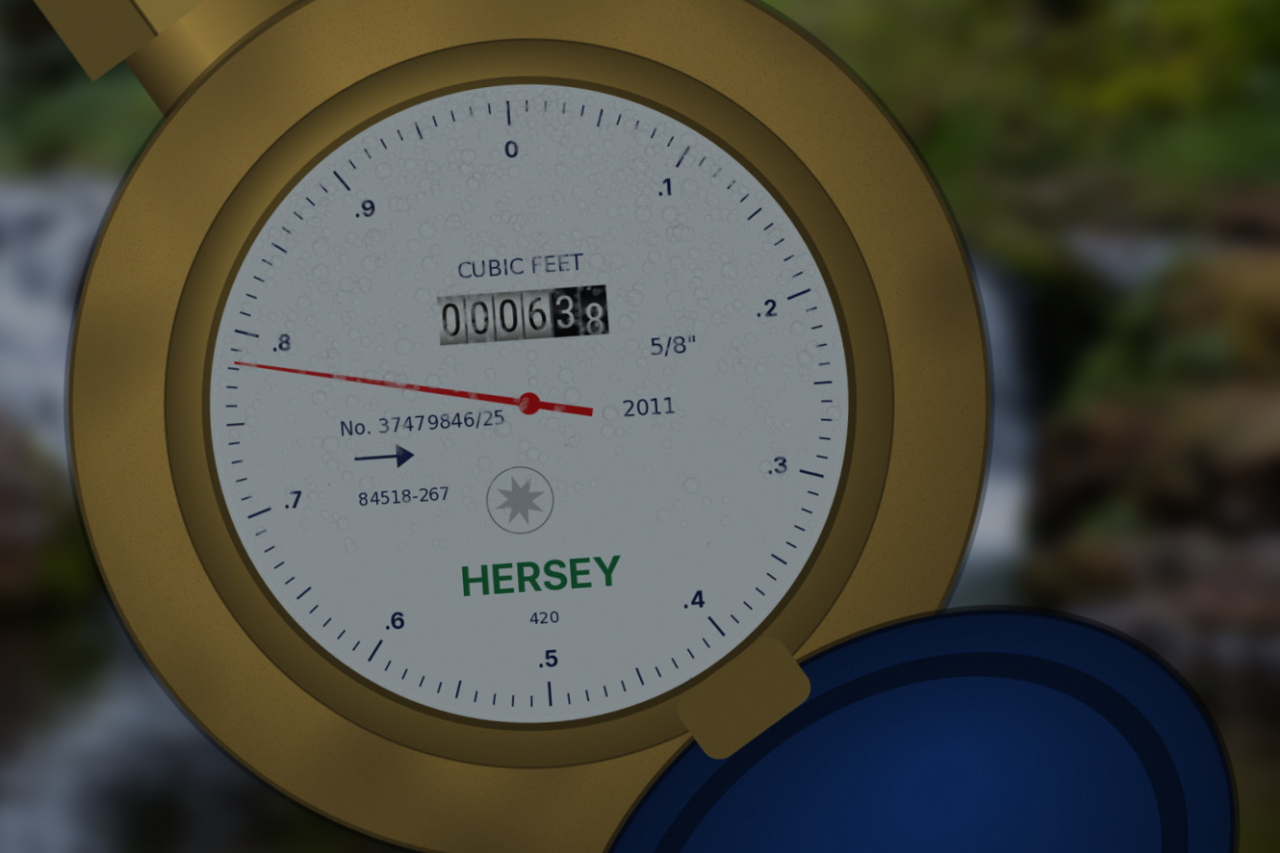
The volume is 637.78
